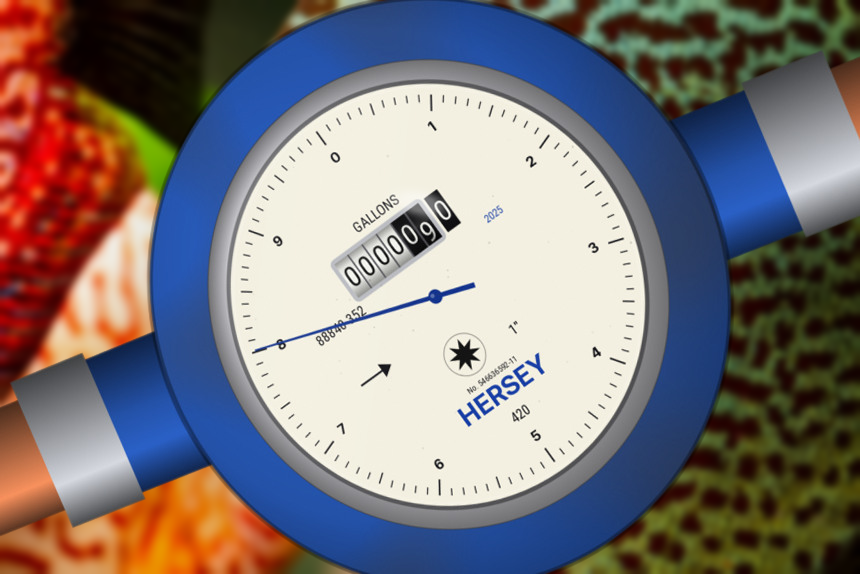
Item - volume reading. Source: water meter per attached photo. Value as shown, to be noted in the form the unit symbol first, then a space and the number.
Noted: gal 88.0
